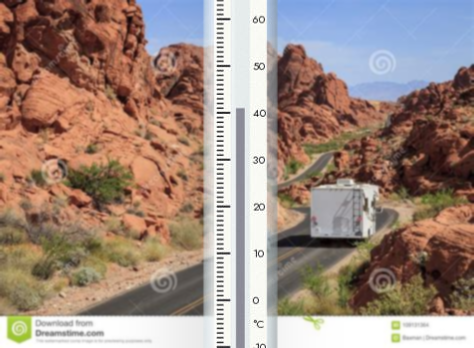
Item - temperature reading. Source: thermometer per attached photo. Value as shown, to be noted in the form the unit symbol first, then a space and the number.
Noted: °C 41
